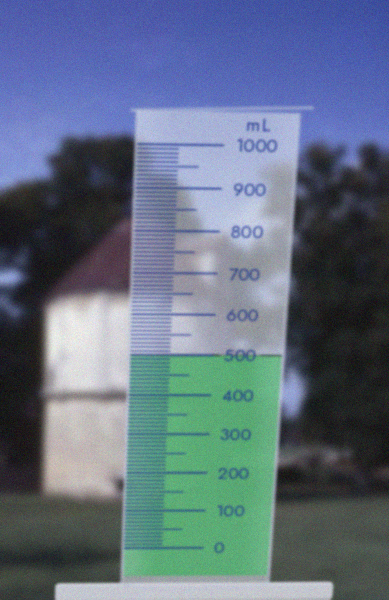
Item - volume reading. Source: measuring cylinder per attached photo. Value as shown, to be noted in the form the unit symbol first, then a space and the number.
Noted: mL 500
